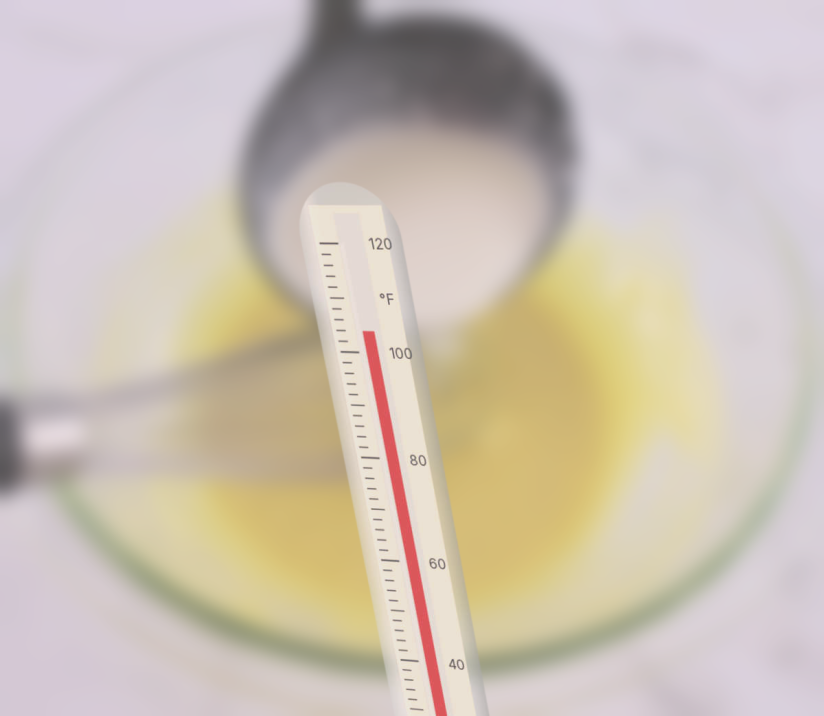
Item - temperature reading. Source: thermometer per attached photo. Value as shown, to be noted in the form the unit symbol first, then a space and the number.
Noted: °F 104
